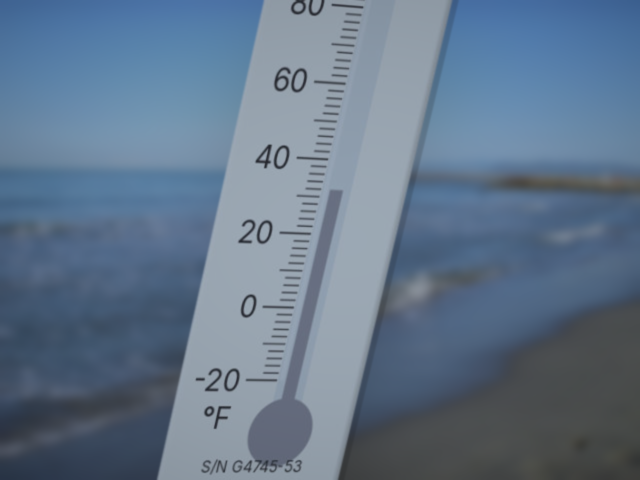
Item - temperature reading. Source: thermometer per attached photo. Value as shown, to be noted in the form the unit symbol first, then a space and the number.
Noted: °F 32
